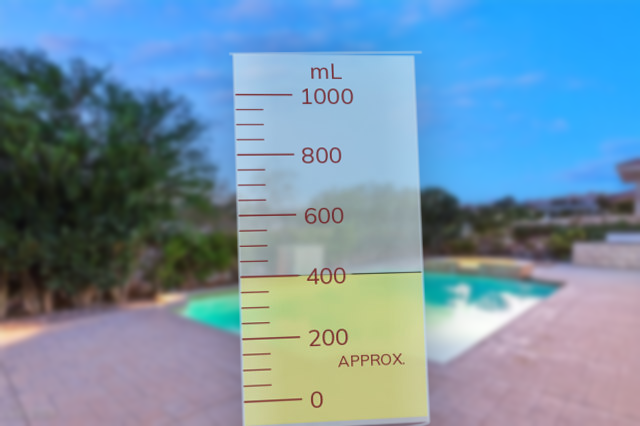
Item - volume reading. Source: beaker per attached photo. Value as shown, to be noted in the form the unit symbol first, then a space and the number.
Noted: mL 400
